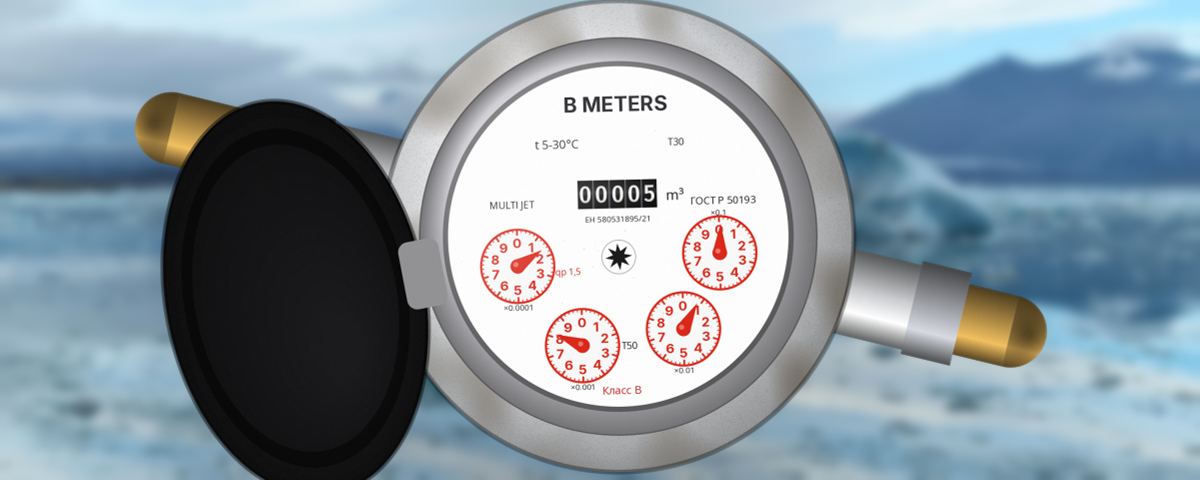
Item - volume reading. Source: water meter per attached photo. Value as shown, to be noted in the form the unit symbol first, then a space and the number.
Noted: m³ 5.0081
